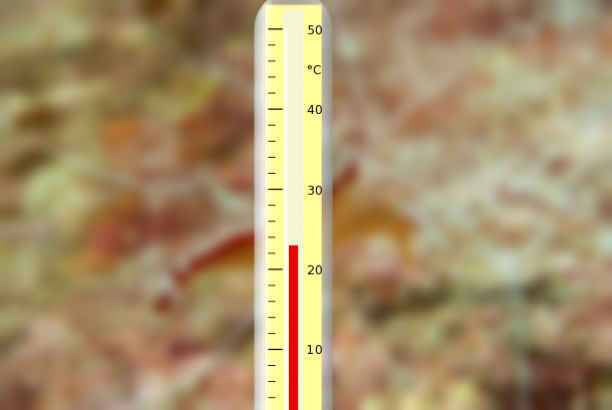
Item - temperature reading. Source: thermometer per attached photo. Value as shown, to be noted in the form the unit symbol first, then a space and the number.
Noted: °C 23
